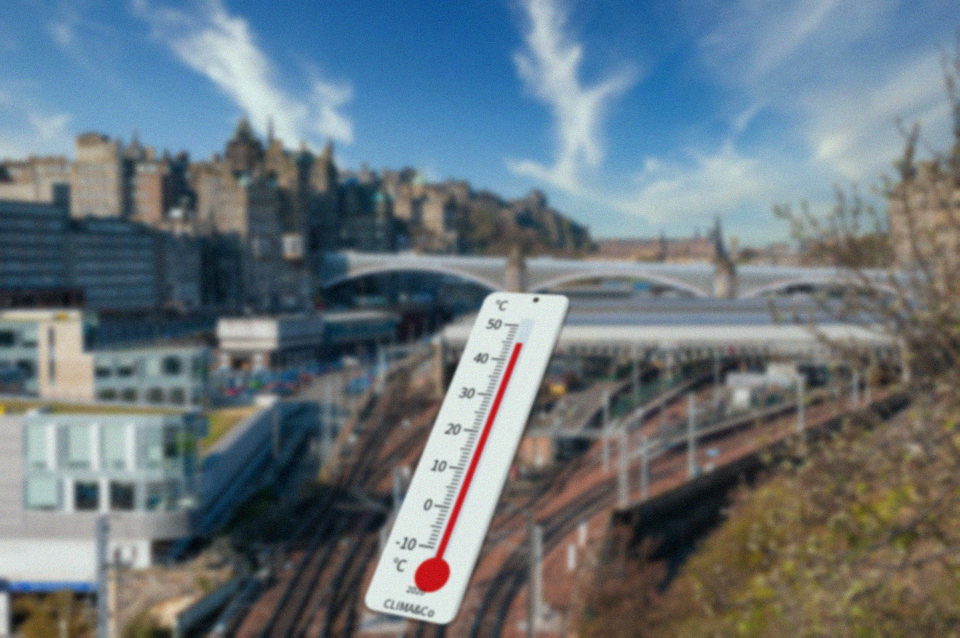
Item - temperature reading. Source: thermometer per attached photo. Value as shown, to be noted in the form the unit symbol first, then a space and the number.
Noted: °C 45
